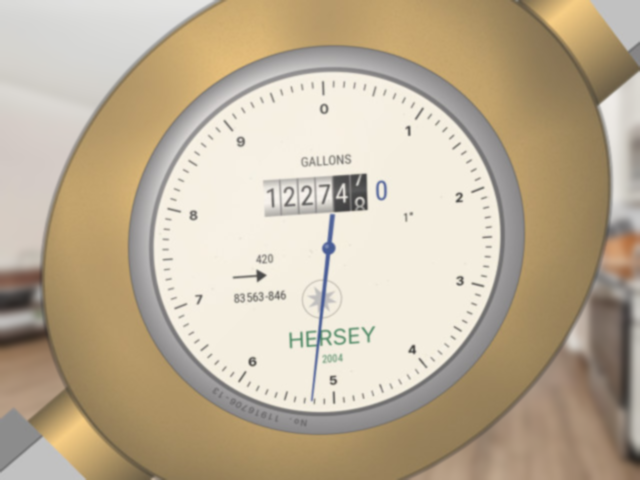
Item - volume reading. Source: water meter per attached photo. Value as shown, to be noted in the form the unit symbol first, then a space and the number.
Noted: gal 1227475.2
